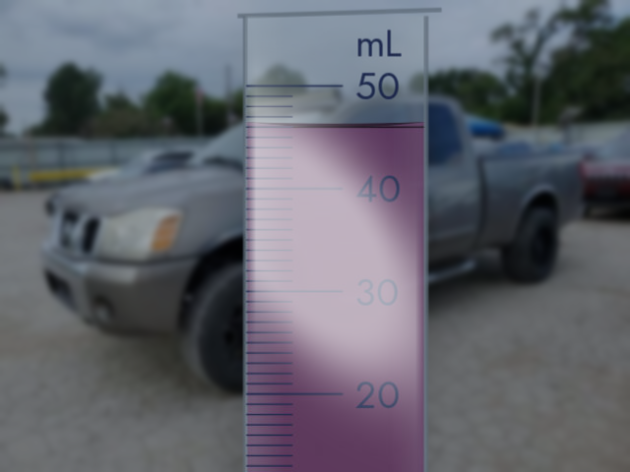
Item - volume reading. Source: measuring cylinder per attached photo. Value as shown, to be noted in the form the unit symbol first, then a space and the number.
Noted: mL 46
